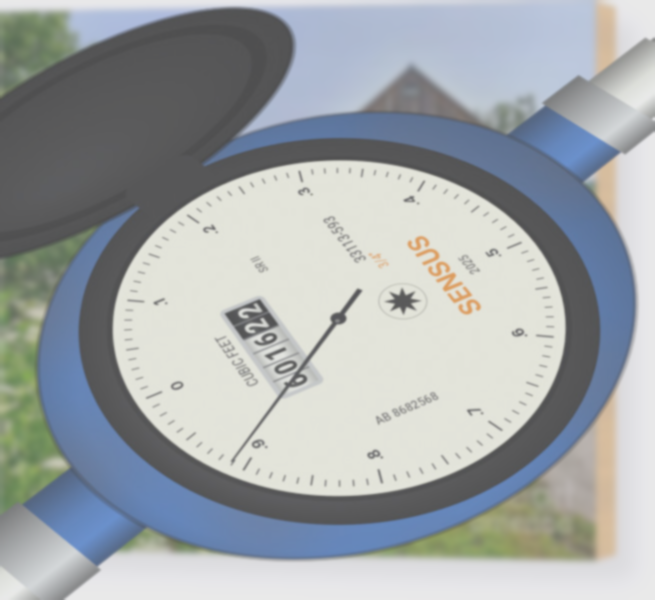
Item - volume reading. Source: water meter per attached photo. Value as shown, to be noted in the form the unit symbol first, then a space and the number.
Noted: ft³ 601621.91
